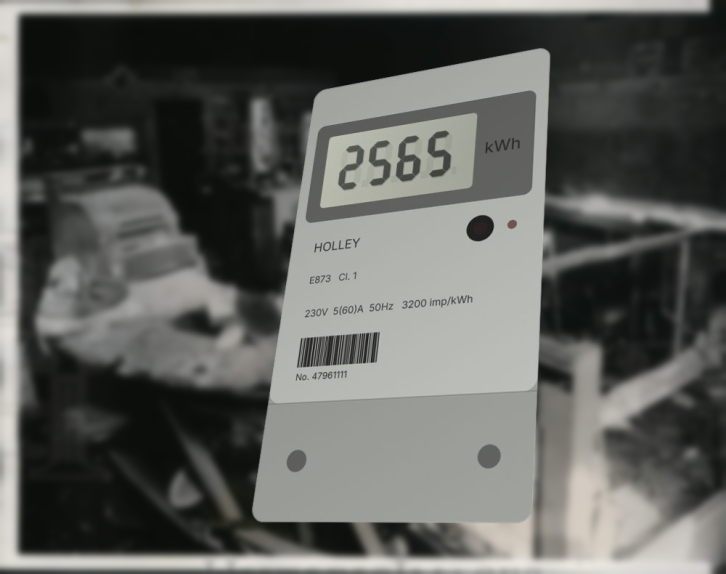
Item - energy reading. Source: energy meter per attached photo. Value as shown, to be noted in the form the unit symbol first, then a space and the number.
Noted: kWh 2565
